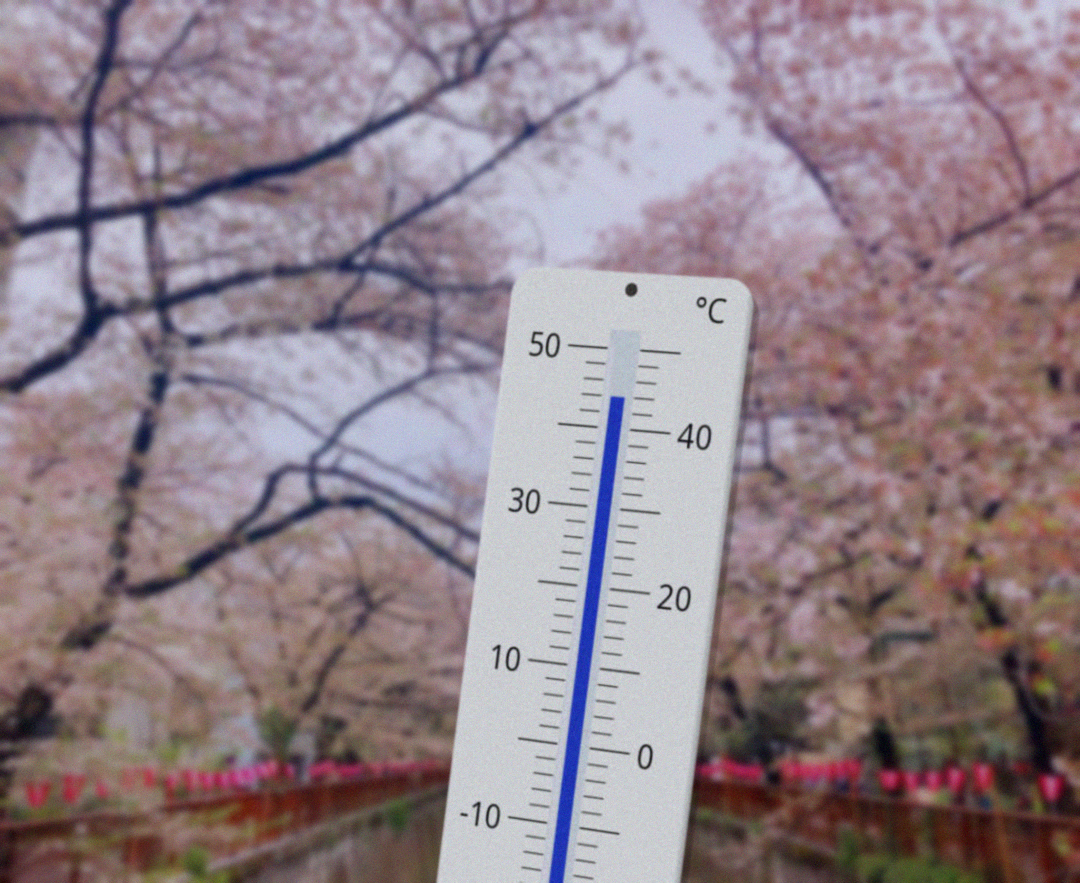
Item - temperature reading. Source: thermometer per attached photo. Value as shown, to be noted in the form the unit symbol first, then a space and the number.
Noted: °C 44
